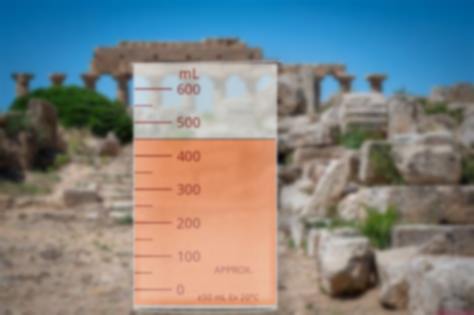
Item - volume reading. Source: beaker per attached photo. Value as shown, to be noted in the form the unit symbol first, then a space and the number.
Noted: mL 450
